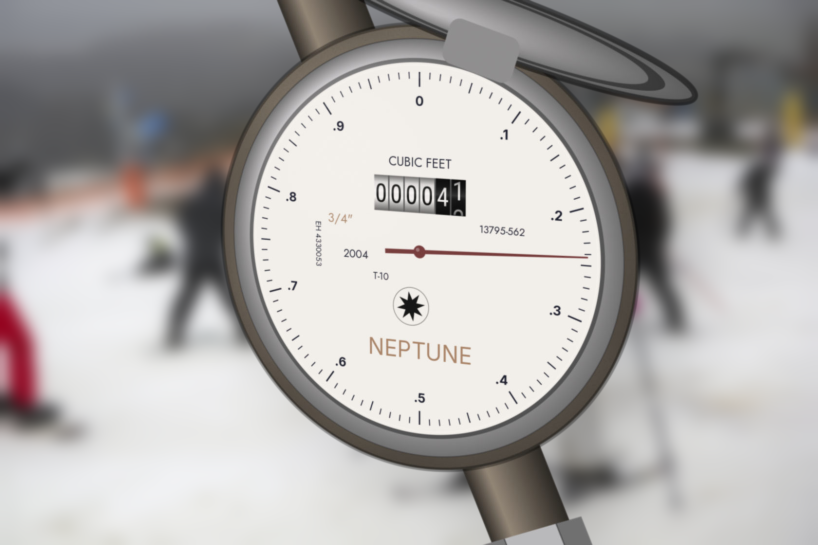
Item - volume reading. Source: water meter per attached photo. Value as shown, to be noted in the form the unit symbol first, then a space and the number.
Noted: ft³ 41.24
